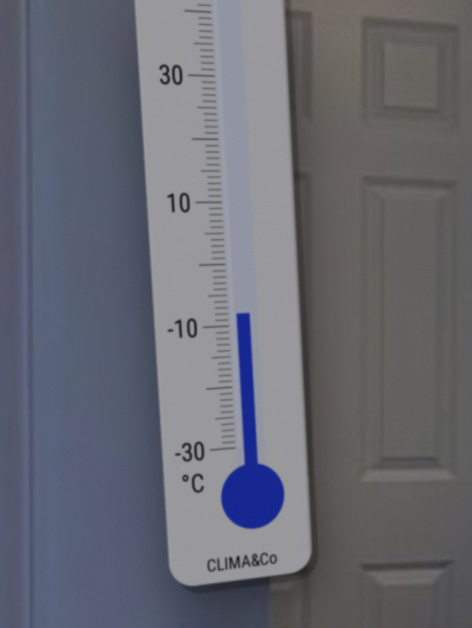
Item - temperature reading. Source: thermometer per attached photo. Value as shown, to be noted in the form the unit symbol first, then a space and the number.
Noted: °C -8
